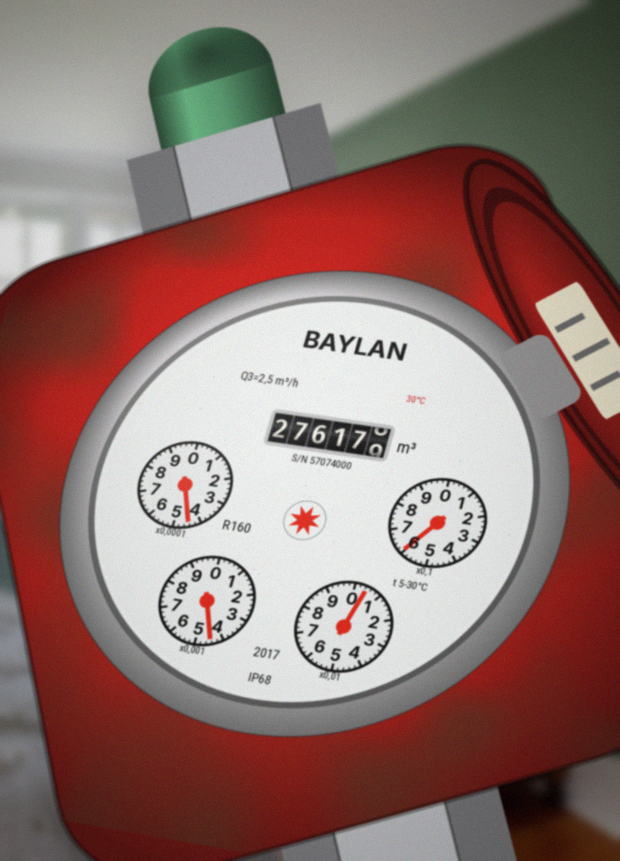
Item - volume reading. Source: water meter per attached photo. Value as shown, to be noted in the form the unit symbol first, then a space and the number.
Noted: m³ 276178.6044
